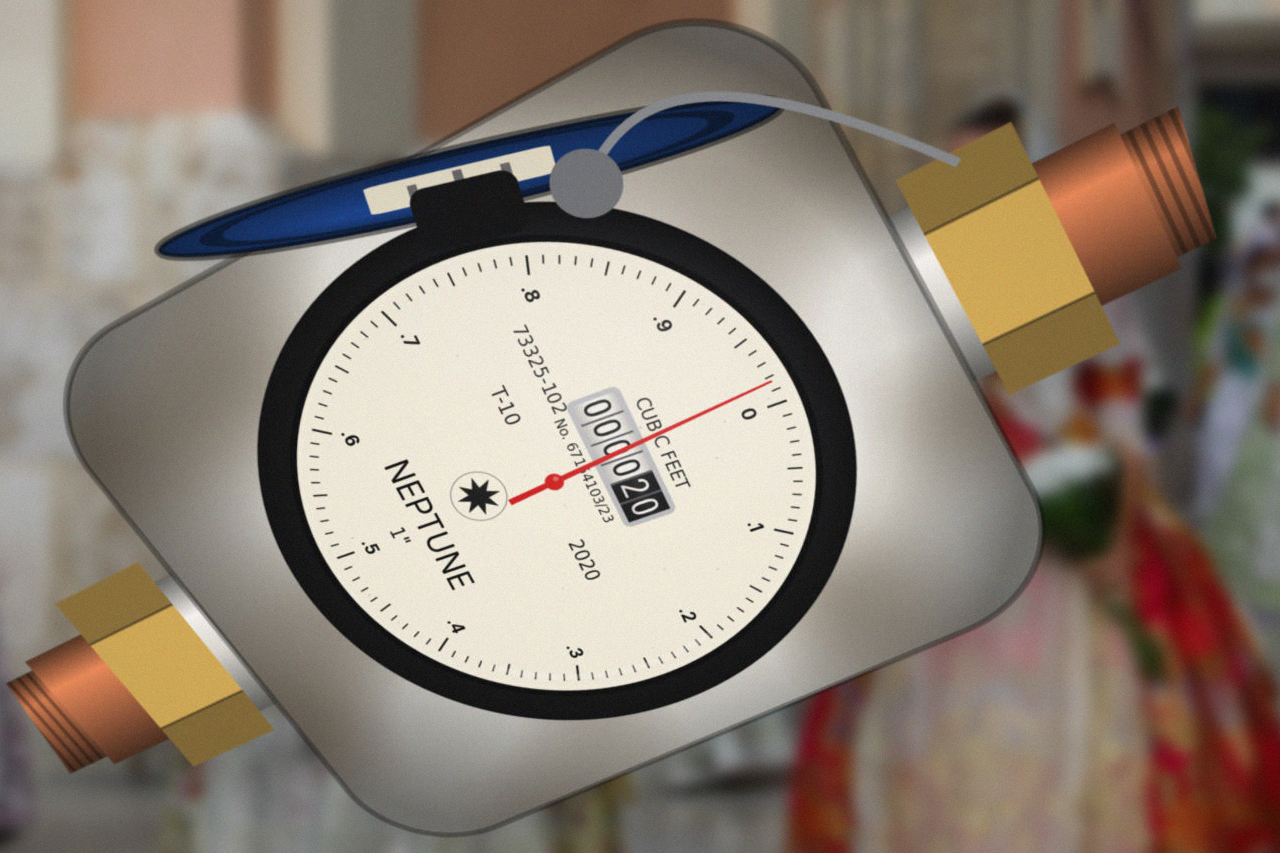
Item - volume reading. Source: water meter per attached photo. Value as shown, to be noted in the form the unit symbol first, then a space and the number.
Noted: ft³ 19.98
